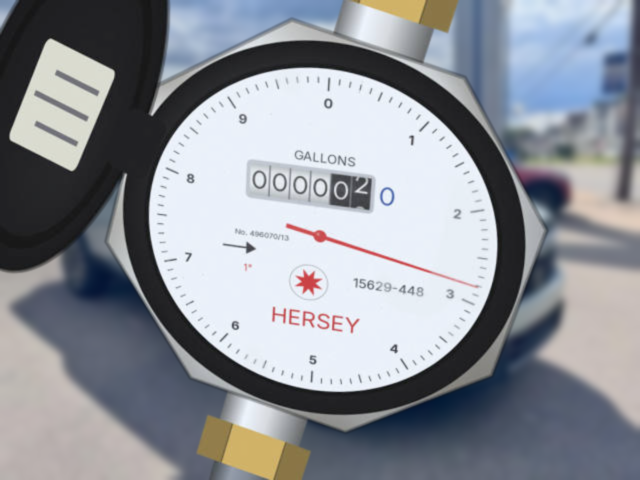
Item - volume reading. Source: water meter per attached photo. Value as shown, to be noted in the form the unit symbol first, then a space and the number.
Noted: gal 22.8
